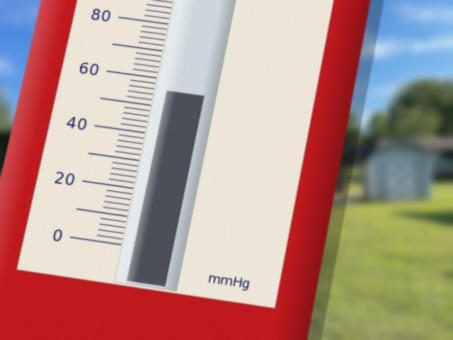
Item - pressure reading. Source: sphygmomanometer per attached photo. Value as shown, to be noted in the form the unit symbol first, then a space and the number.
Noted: mmHg 56
